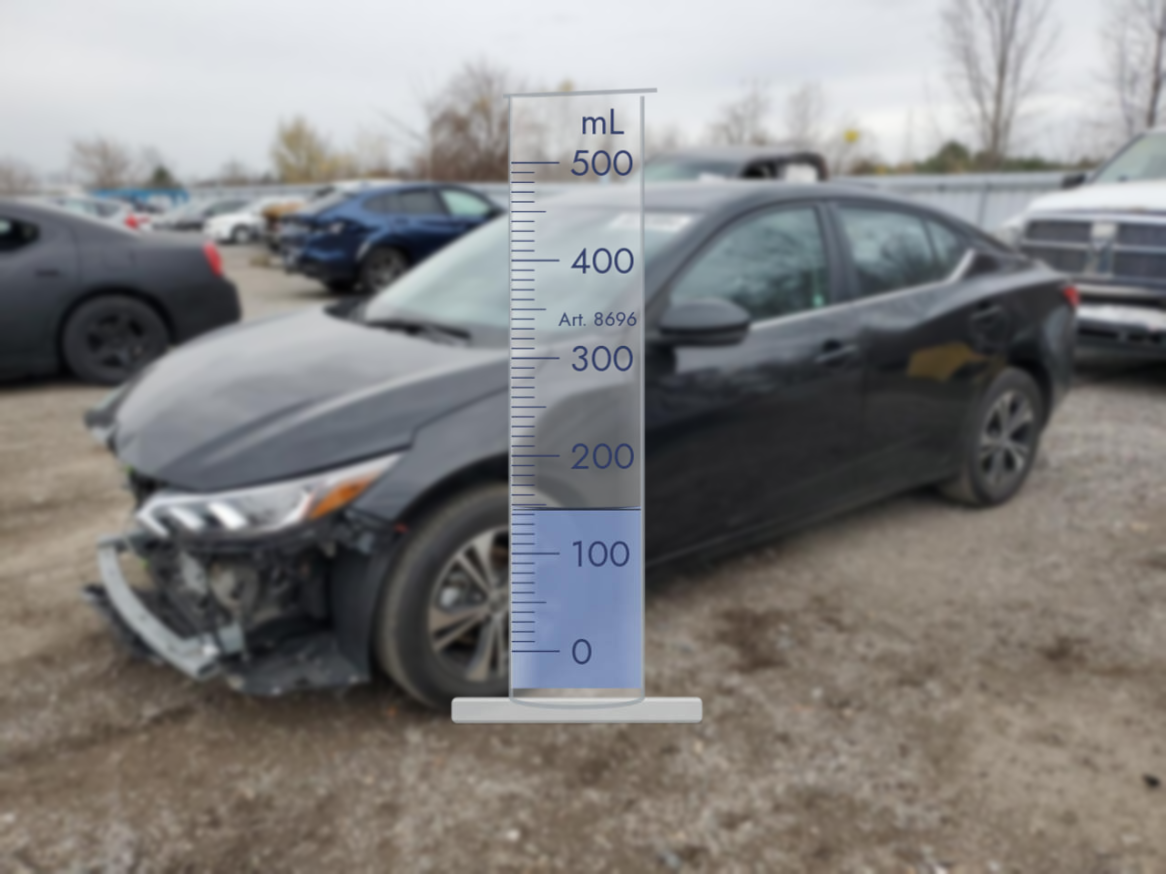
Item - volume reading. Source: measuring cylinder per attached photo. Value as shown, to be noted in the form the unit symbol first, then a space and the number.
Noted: mL 145
